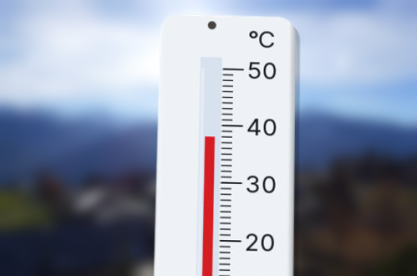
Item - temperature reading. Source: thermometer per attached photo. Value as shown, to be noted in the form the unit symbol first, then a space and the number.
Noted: °C 38
